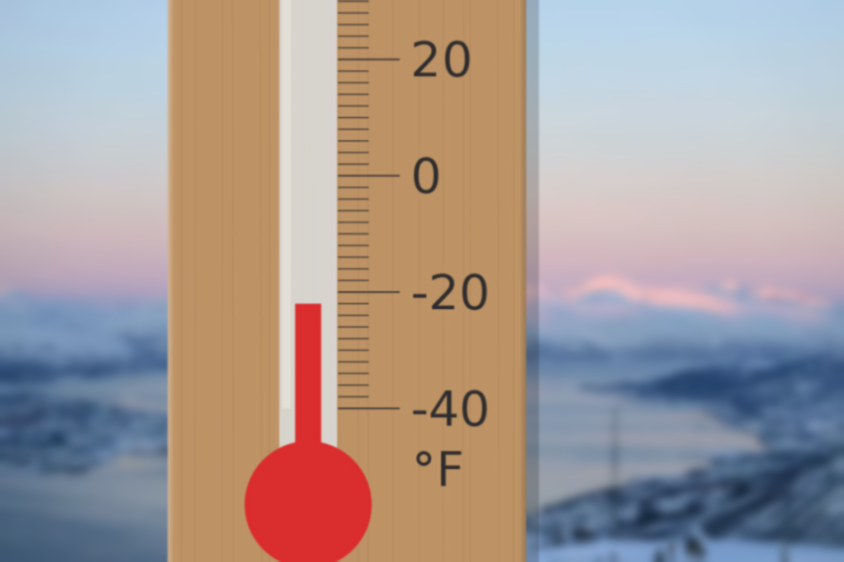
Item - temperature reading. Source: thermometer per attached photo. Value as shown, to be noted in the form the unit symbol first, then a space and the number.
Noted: °F -22
